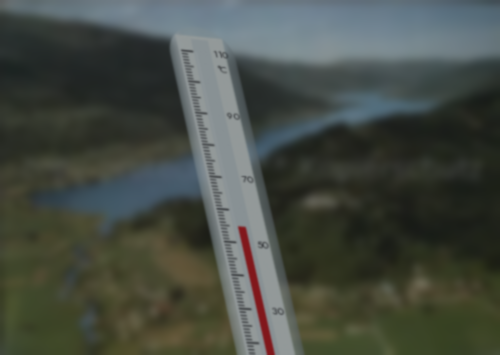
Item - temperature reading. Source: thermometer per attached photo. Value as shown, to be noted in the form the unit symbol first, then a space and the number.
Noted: °C 55
